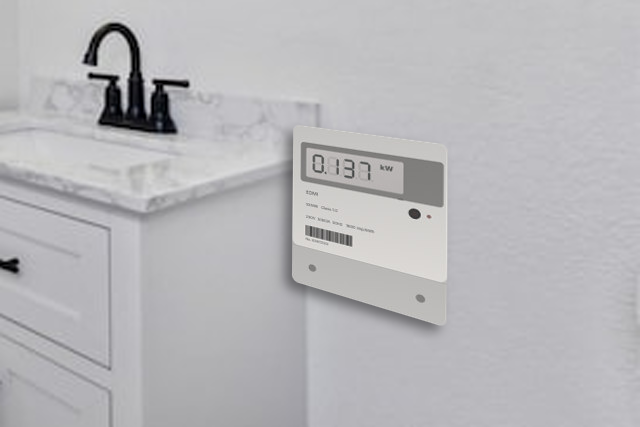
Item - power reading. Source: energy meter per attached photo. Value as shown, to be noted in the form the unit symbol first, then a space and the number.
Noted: kW 0.137
